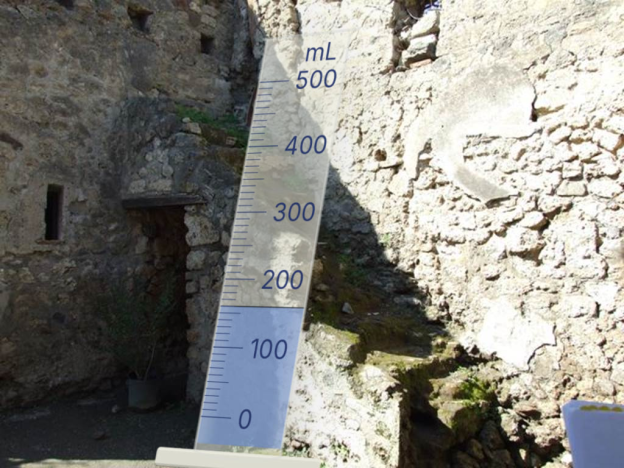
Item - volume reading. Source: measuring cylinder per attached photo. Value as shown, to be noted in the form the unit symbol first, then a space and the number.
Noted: mL 160
